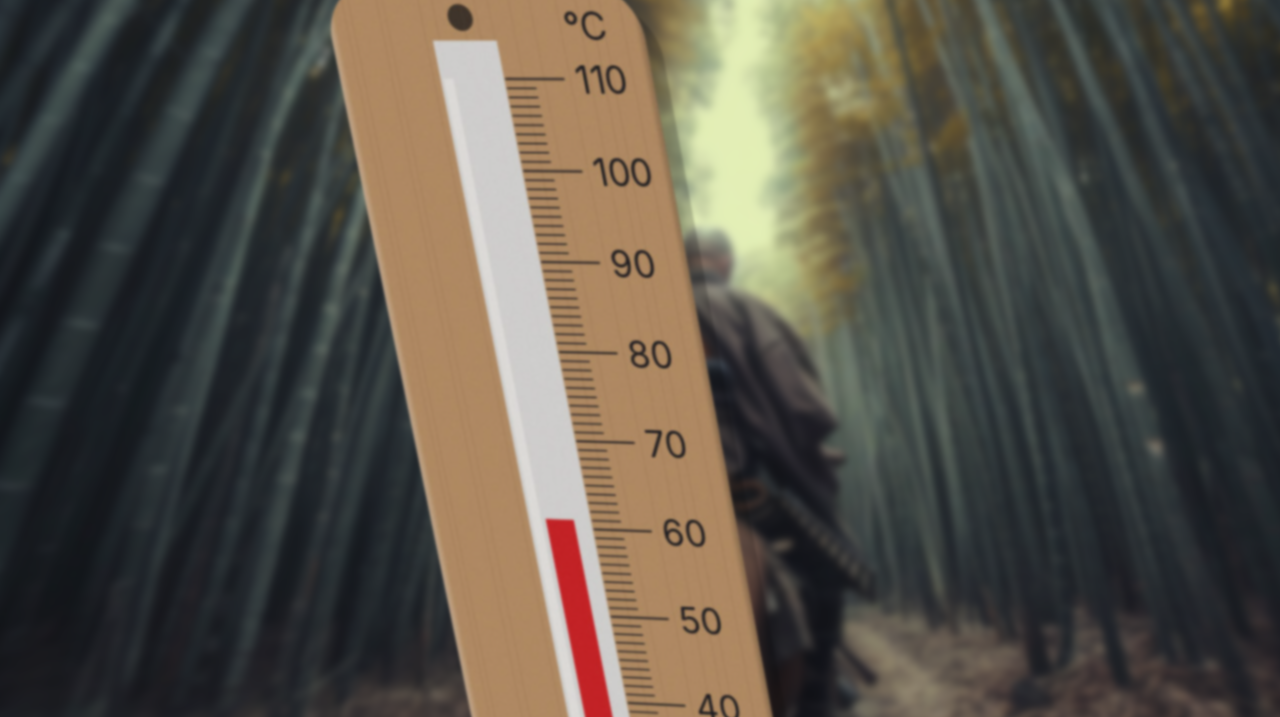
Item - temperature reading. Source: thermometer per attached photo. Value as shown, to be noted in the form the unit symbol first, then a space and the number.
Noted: °C 61
